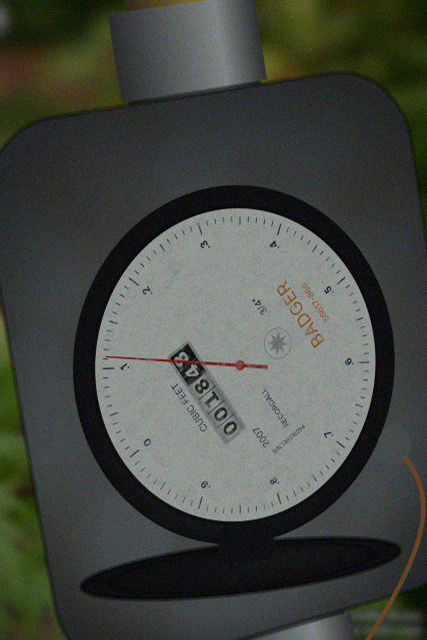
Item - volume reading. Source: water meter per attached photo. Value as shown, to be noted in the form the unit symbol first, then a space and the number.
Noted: ft³ 1848.11
